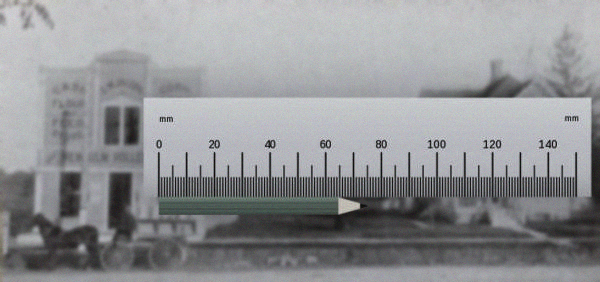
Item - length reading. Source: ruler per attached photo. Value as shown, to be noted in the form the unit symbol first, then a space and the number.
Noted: mm 75
